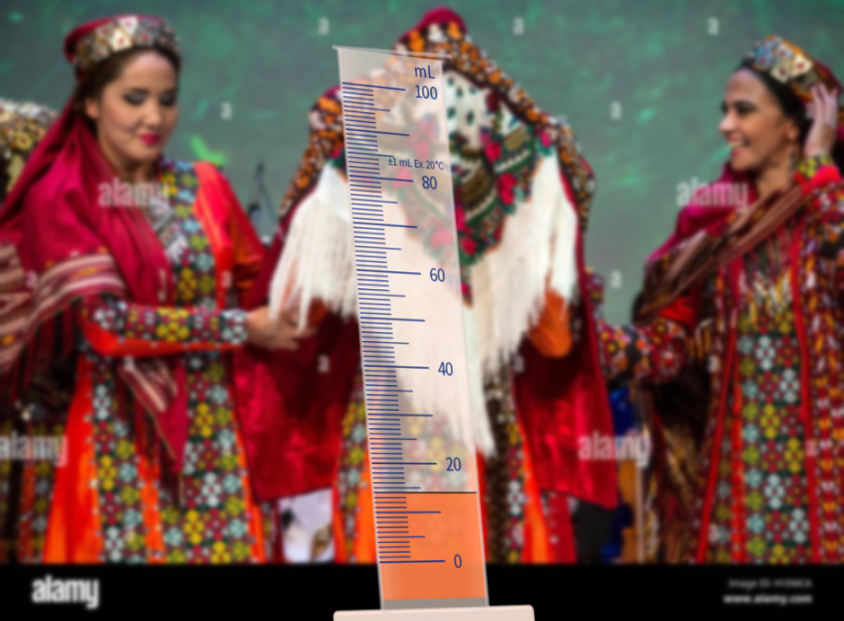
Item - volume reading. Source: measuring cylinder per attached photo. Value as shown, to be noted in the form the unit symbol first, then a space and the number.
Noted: mL 14
